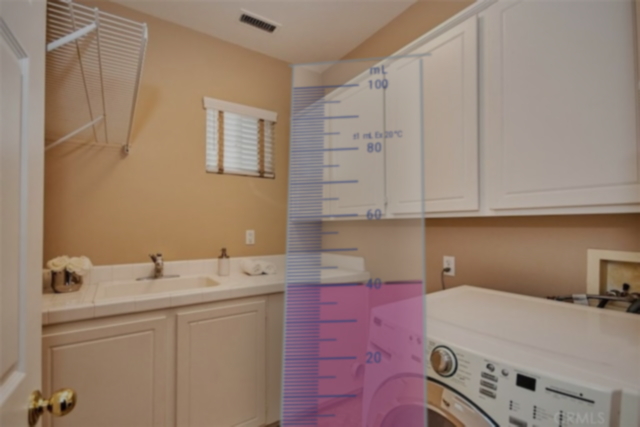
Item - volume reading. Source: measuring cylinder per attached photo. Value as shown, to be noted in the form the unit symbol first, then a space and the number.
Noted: mL 40
